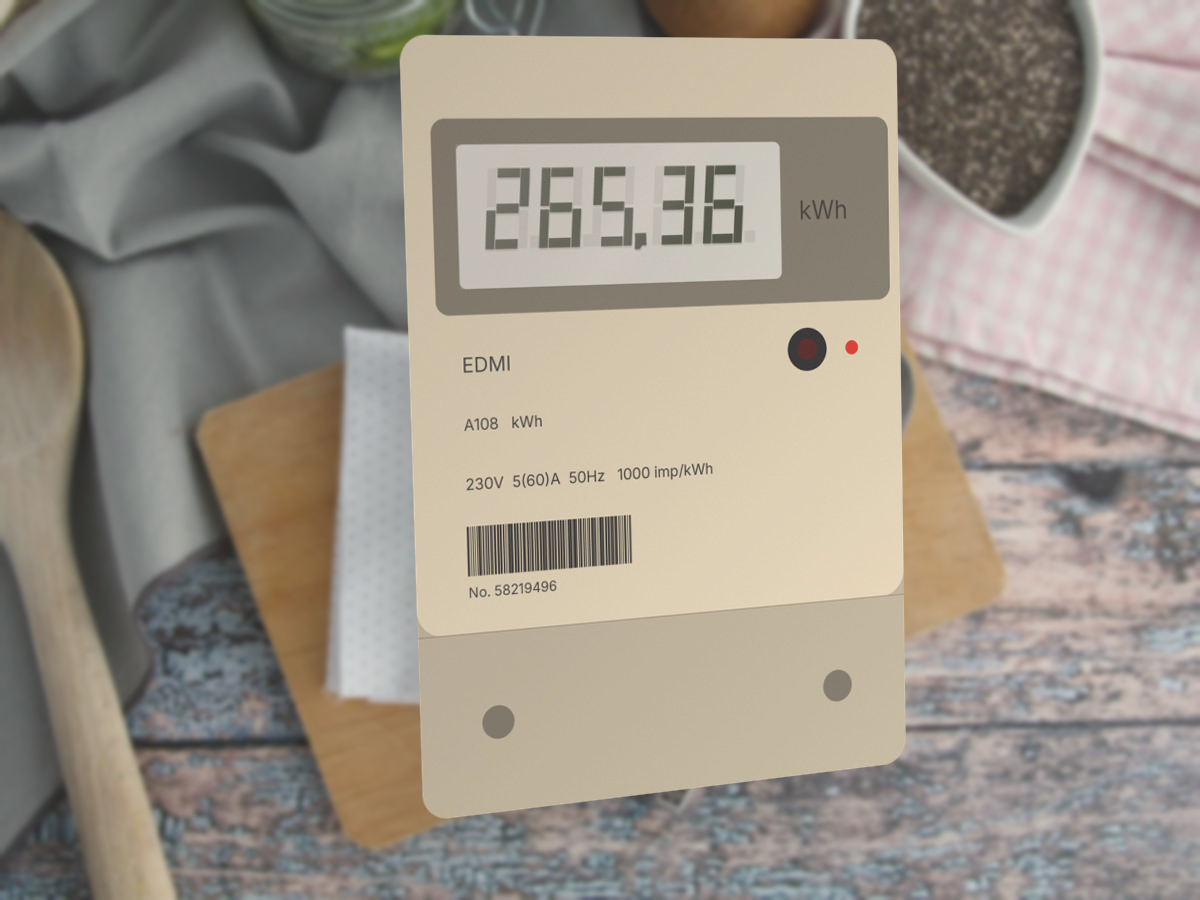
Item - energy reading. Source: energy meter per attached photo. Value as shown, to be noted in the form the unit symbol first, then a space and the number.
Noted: kWh 265.36
